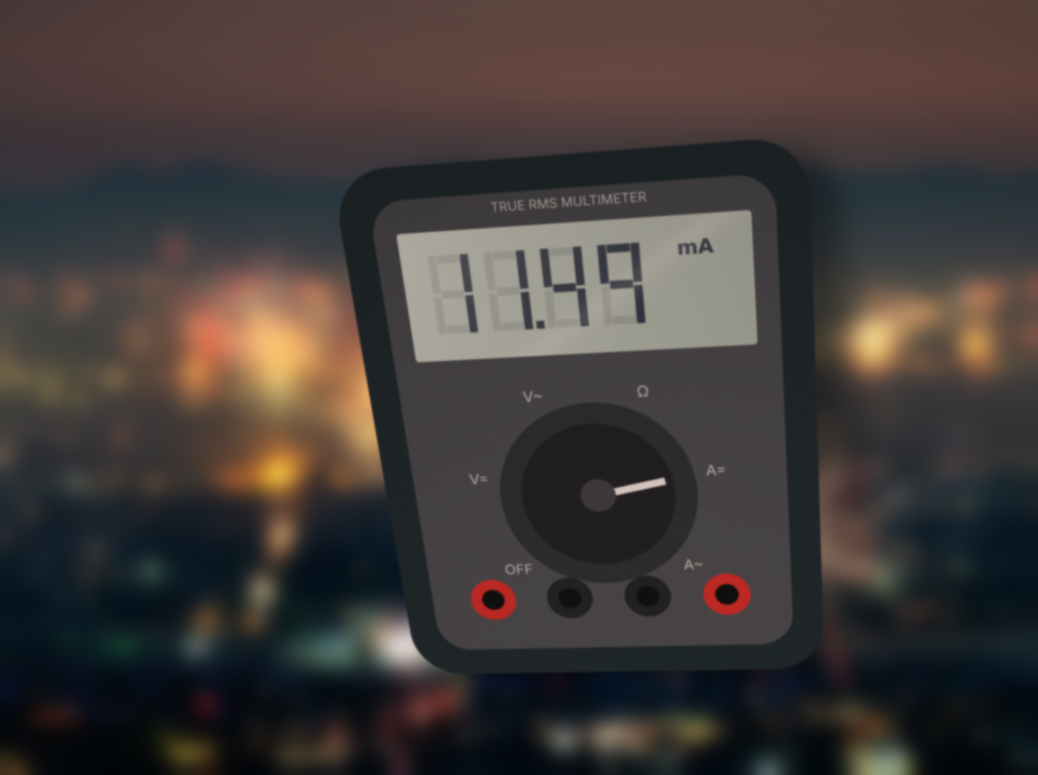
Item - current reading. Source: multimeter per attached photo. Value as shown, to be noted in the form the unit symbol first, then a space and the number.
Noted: mA 11.49
